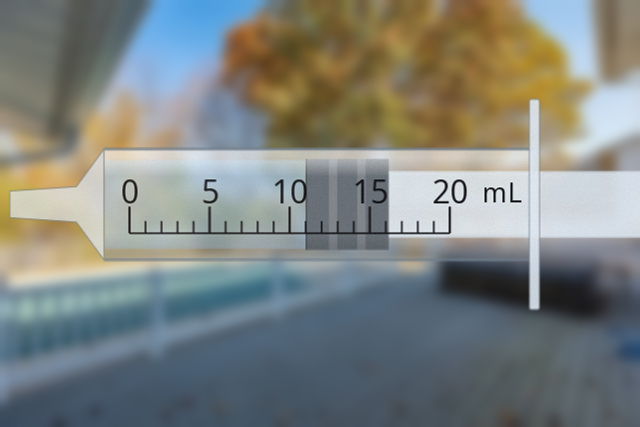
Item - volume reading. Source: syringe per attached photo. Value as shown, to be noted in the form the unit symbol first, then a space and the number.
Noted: mL 11
